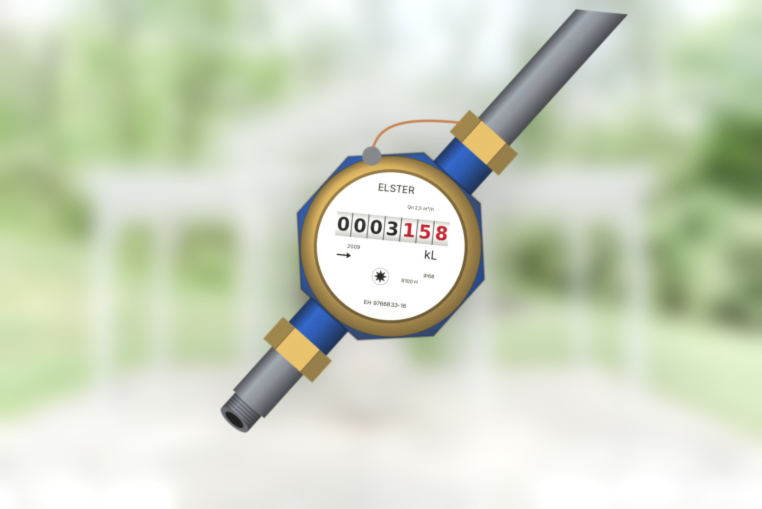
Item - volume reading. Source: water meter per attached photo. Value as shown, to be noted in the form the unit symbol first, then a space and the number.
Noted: kL 3.158
